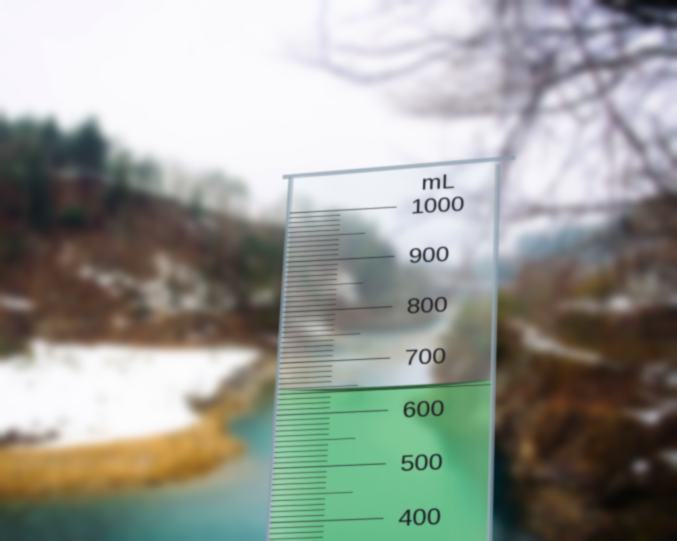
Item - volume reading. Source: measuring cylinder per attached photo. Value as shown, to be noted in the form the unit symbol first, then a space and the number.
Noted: mL 640
